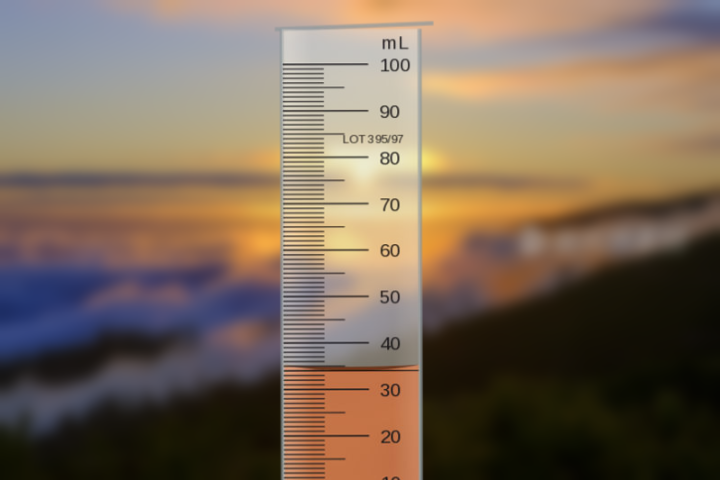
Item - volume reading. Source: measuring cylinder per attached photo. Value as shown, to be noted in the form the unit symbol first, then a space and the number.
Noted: mL 34
